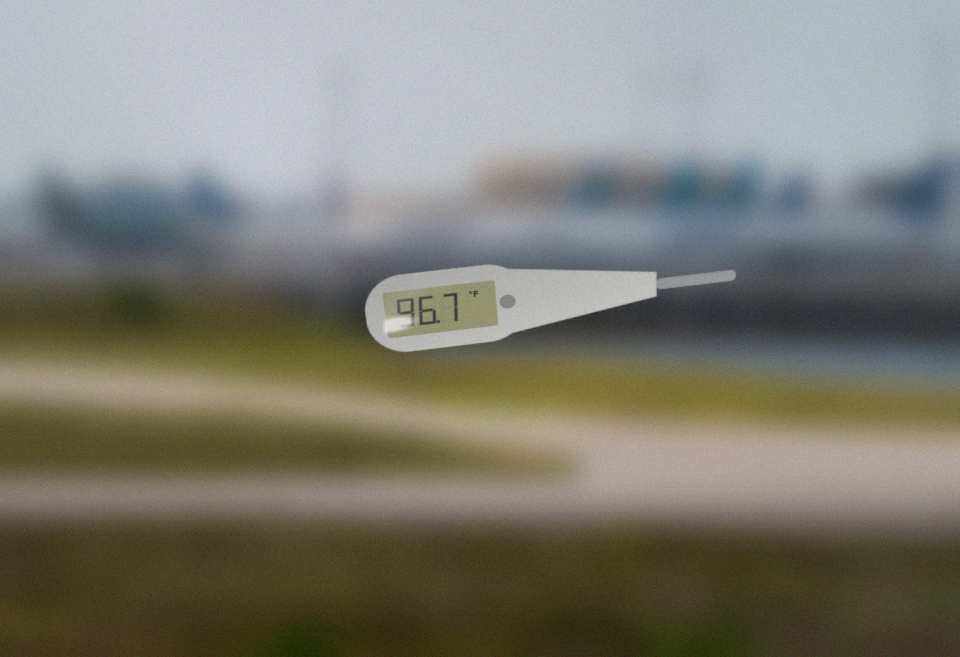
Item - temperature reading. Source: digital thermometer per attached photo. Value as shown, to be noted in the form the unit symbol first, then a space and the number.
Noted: °F 96.7
